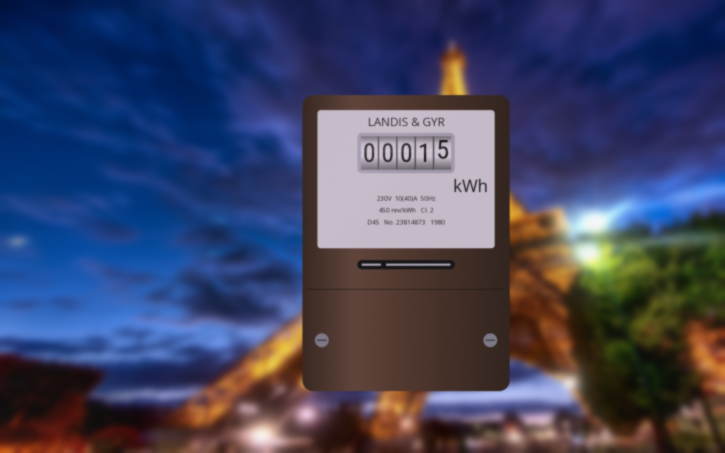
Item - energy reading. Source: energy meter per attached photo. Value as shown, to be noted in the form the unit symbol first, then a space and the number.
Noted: kWh 15
